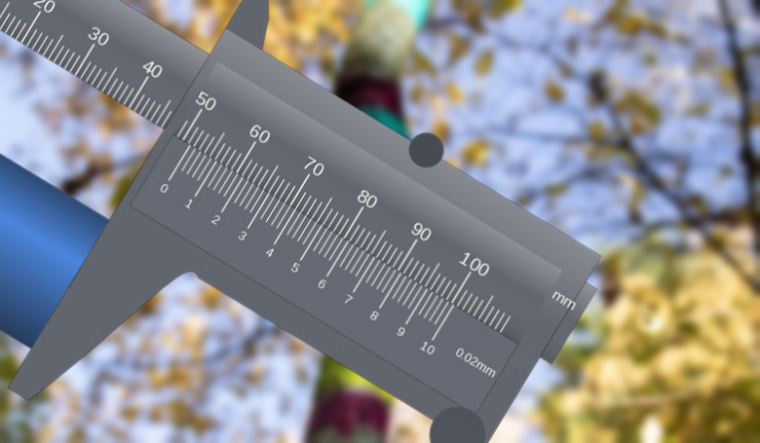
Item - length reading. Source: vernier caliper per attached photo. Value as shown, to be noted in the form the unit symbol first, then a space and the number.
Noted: mm 51.4
